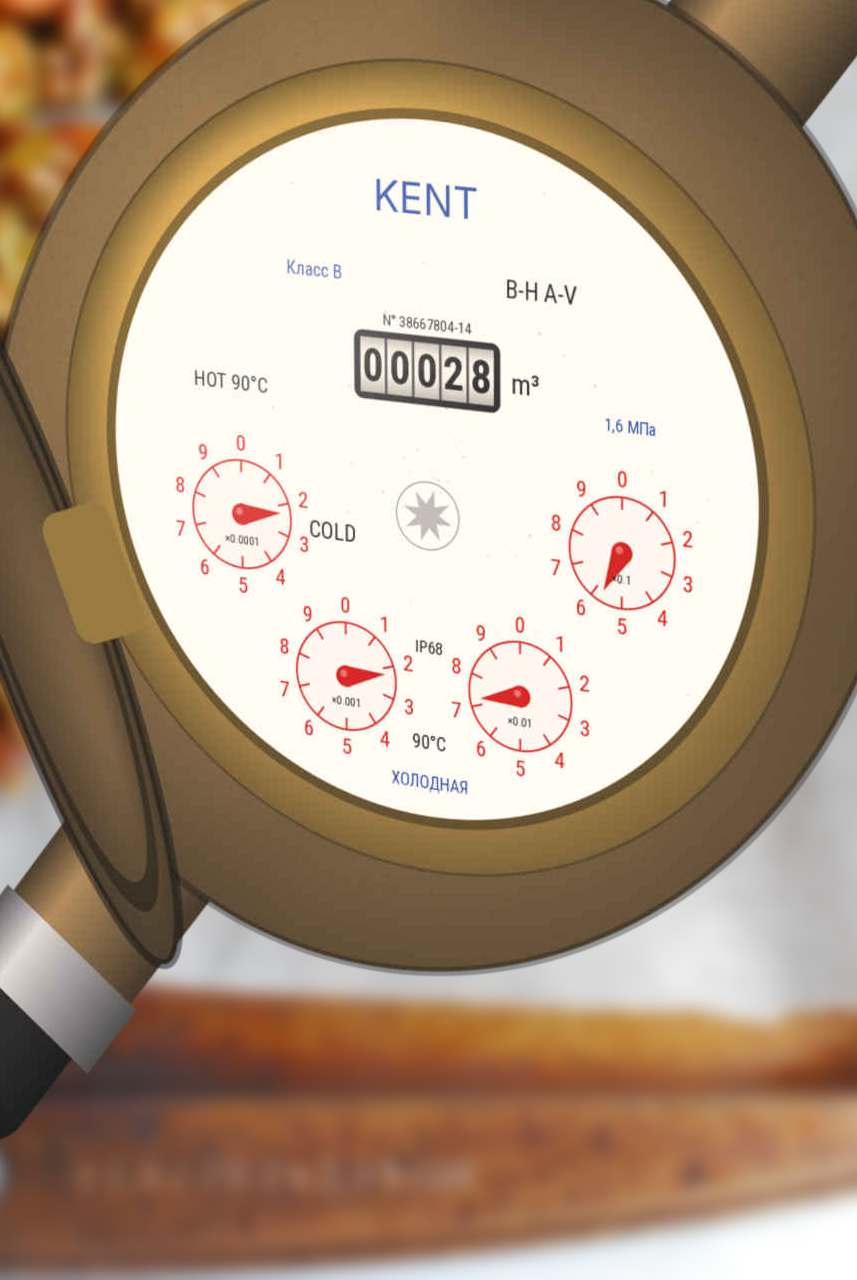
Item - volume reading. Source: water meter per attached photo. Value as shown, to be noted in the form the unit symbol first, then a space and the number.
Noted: m³ 28.5722
